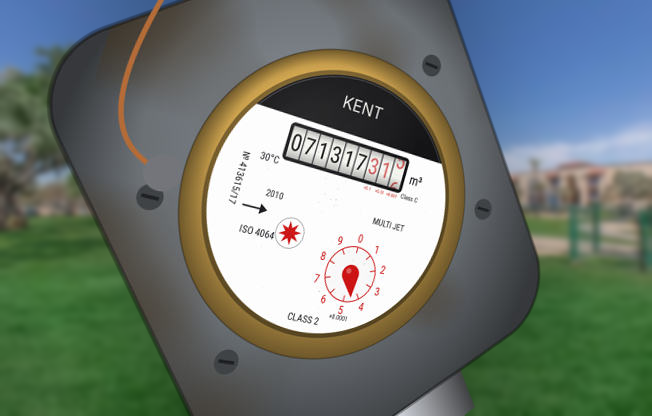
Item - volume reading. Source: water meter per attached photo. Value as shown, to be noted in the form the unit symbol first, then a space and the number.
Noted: m³ 71317.3154
